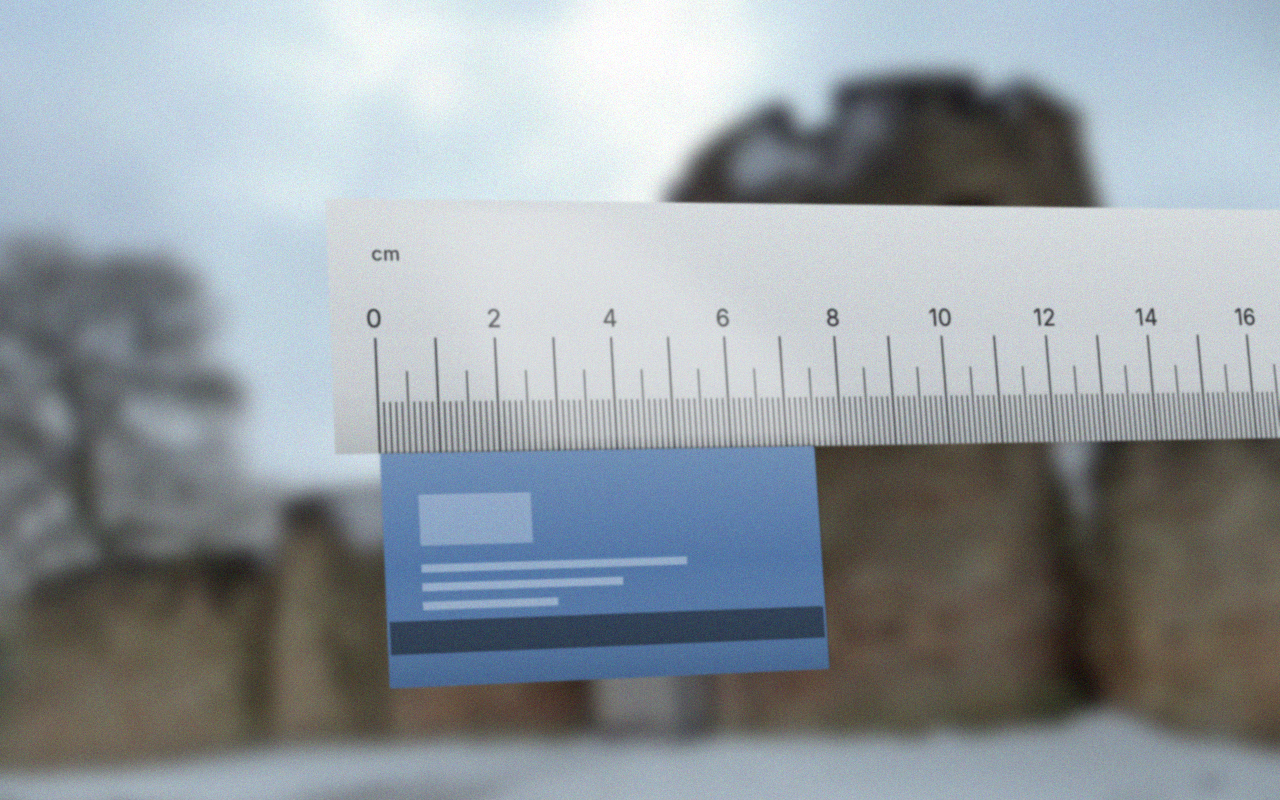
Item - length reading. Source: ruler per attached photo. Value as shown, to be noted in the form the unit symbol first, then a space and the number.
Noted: cm 7.5
